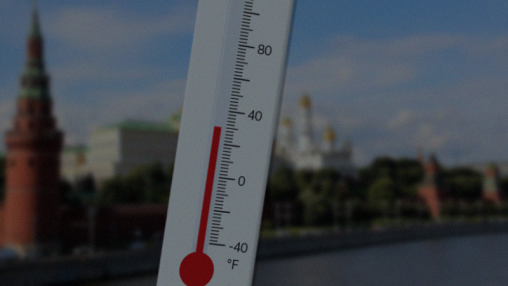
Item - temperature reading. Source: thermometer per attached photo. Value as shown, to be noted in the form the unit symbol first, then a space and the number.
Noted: °F 30
